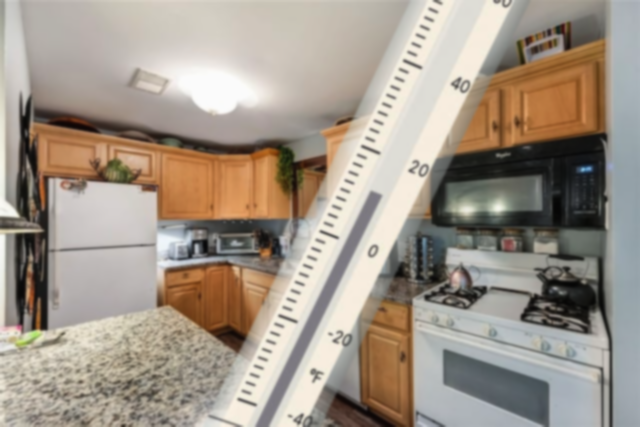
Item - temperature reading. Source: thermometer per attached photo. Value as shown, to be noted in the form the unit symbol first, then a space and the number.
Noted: °F 12
